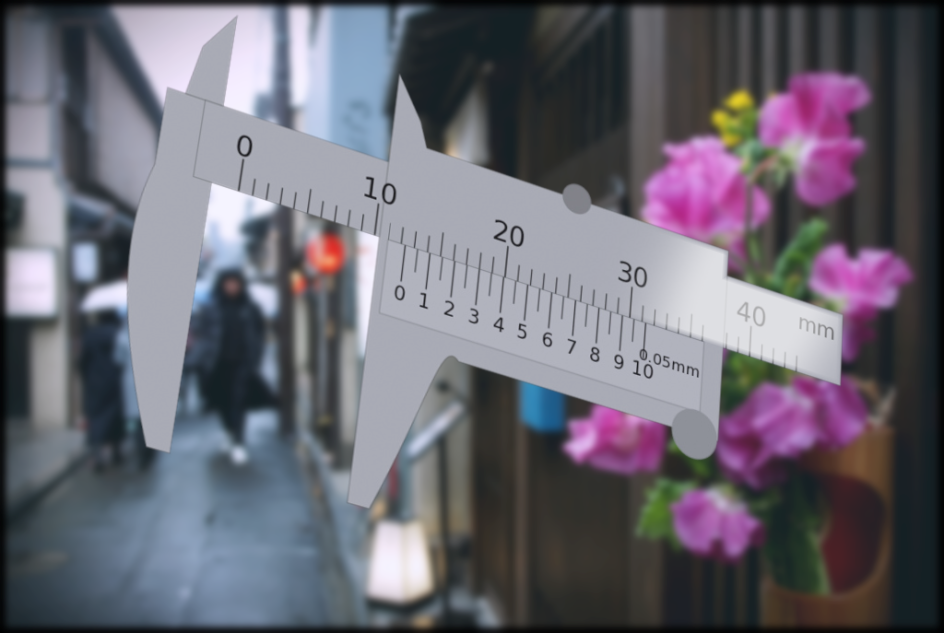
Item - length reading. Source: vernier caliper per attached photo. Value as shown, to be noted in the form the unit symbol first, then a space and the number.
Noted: mm 12.3
